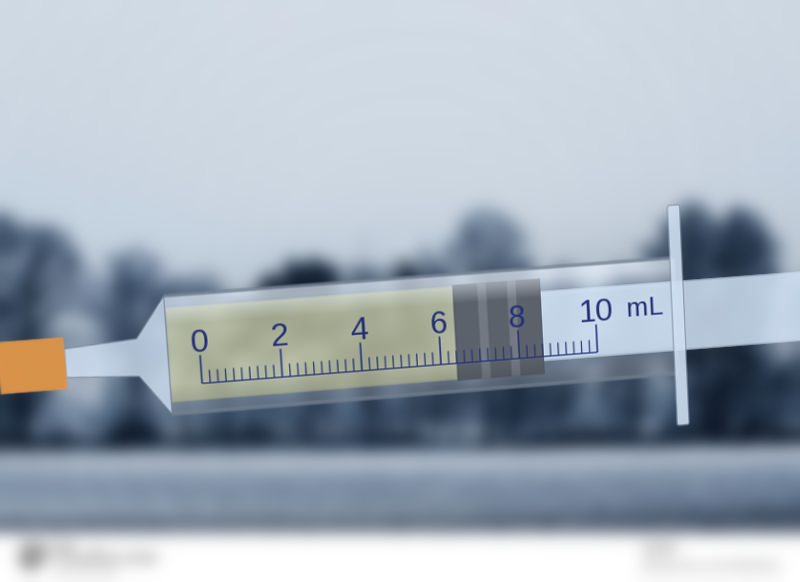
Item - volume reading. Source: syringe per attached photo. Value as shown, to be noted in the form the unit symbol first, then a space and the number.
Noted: mL 6.4
